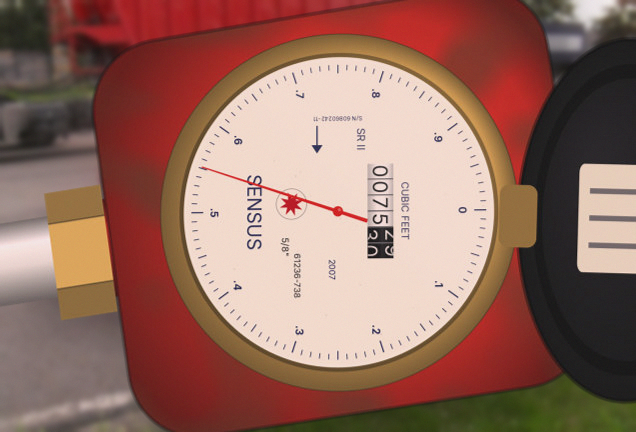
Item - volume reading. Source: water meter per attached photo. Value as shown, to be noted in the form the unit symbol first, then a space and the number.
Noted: ft³ 7529.55
